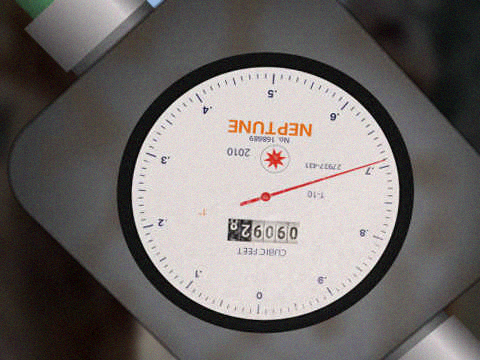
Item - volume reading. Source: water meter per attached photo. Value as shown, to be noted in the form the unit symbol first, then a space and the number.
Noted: ft³ 90927.69
